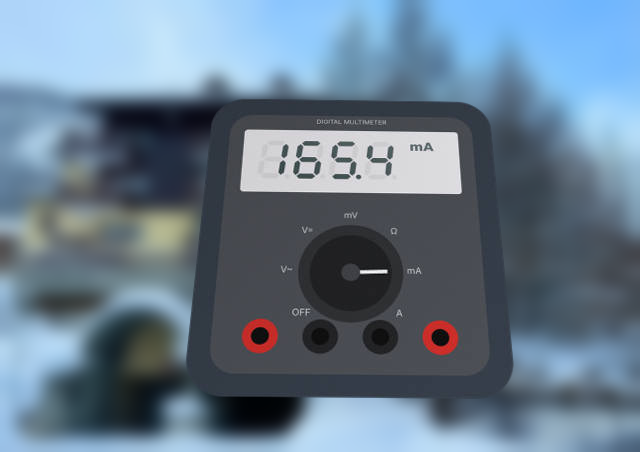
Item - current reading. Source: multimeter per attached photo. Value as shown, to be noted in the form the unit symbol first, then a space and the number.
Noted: mA 165.4
